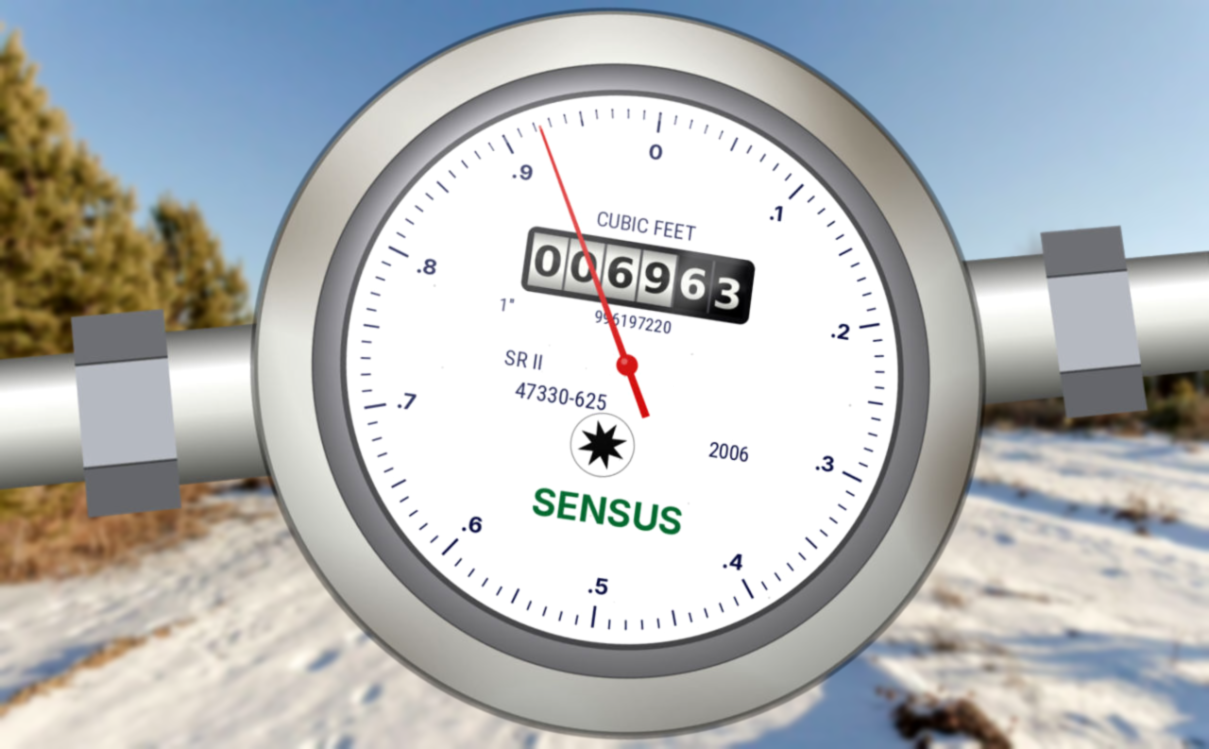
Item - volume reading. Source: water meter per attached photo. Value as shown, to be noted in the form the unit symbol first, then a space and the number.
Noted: ft³ 6962.92
